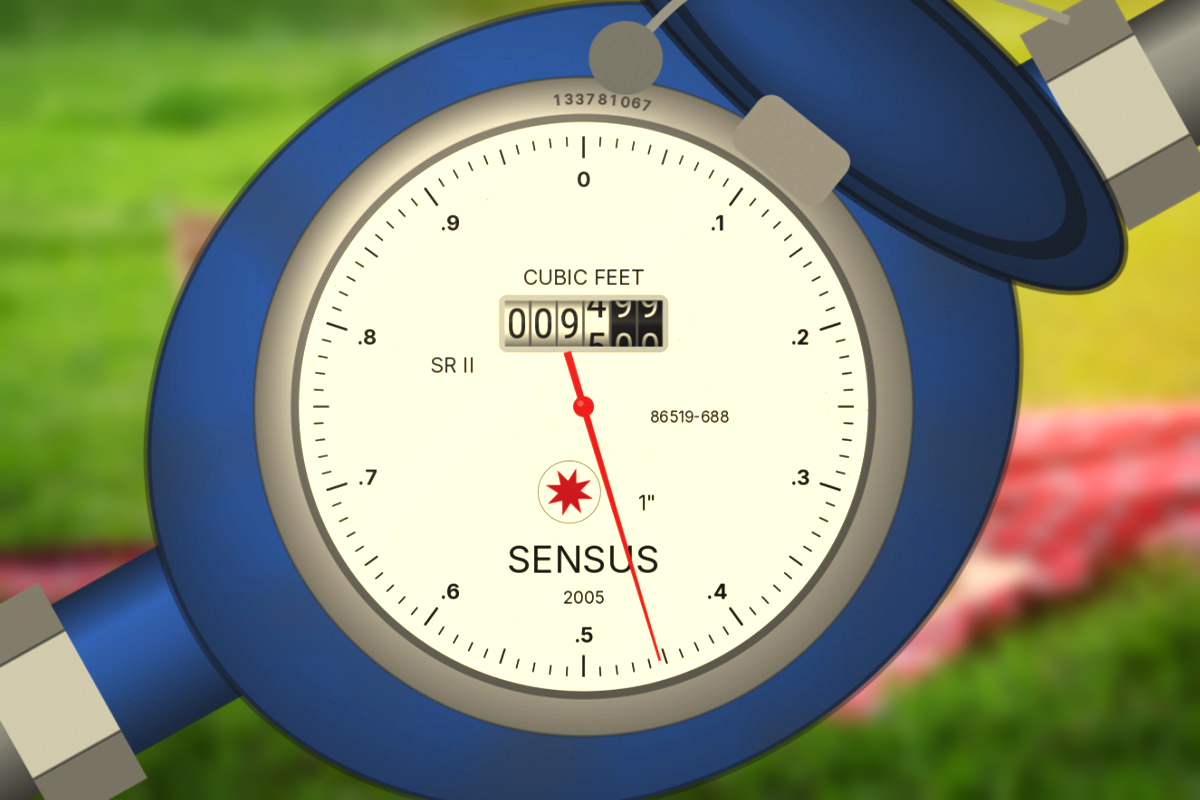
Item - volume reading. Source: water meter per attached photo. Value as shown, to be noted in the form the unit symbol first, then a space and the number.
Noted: ft³ 9499.45
